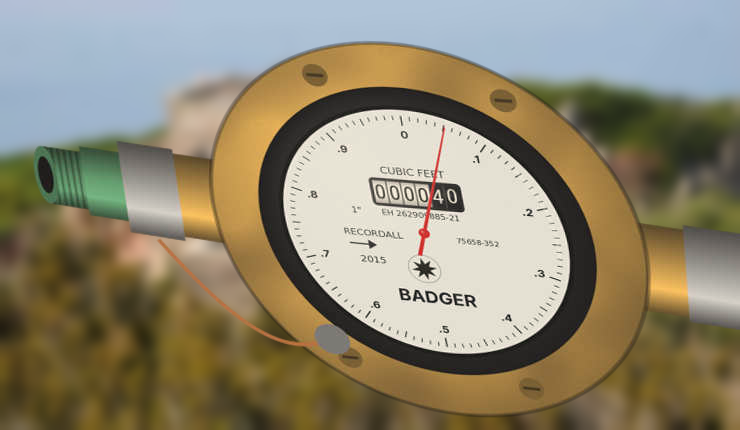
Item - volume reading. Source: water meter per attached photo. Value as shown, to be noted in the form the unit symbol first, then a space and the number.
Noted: ft³ 40.05
